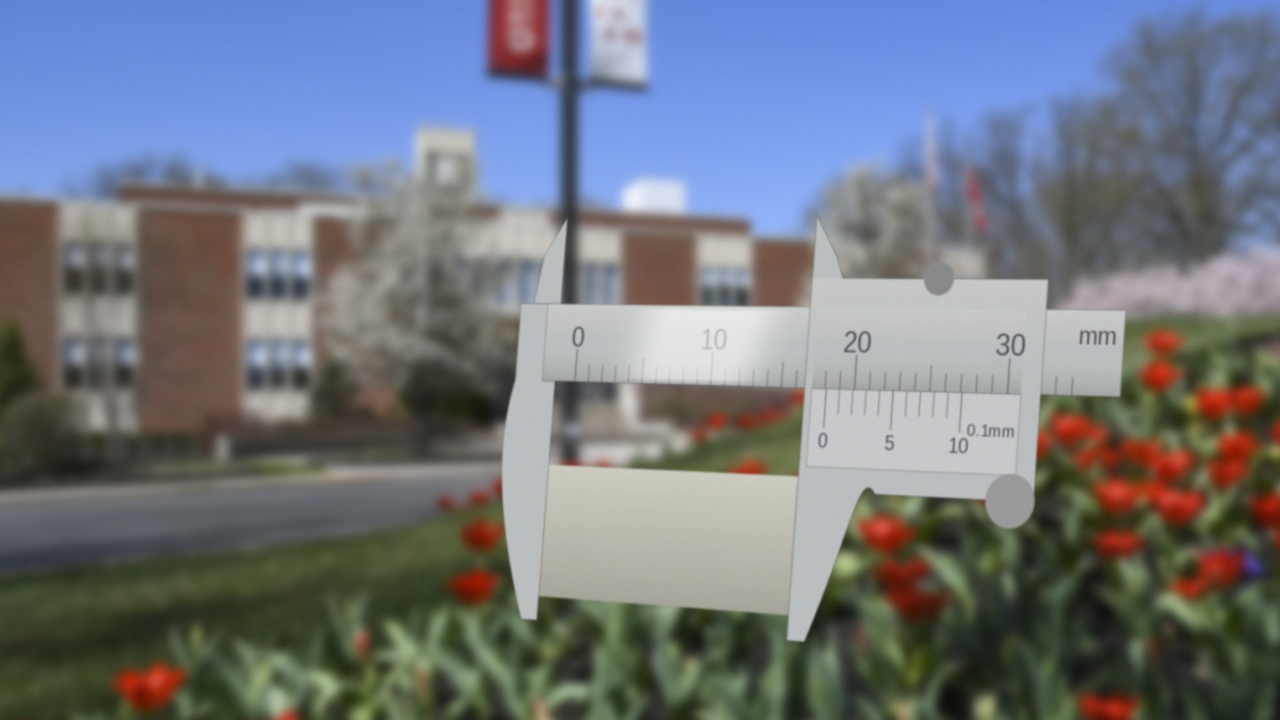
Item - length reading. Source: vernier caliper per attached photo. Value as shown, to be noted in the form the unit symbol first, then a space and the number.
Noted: mm 18.1
